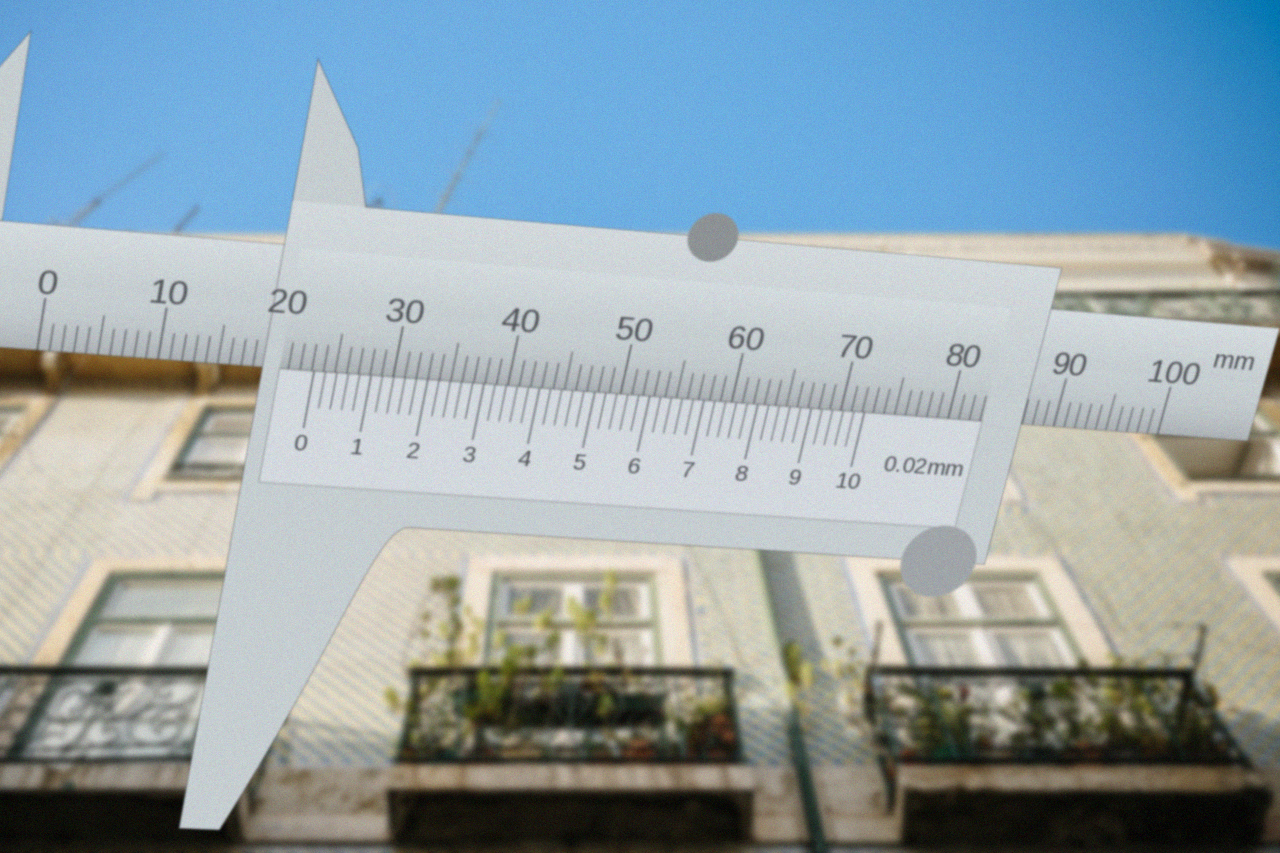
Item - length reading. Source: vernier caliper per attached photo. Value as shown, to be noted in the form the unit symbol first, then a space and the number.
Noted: mm 23.2
